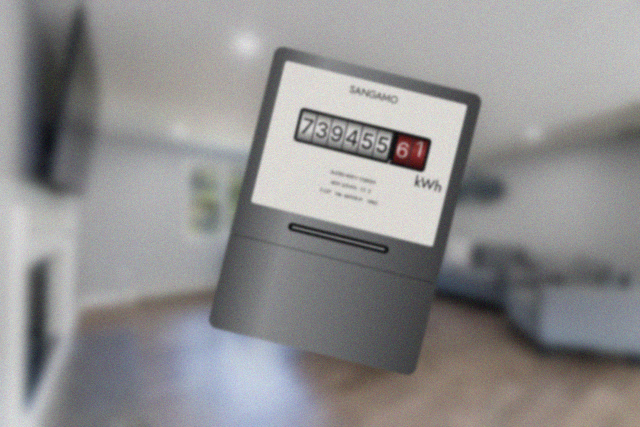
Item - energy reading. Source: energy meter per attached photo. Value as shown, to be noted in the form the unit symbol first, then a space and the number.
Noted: kWh 739455.61
